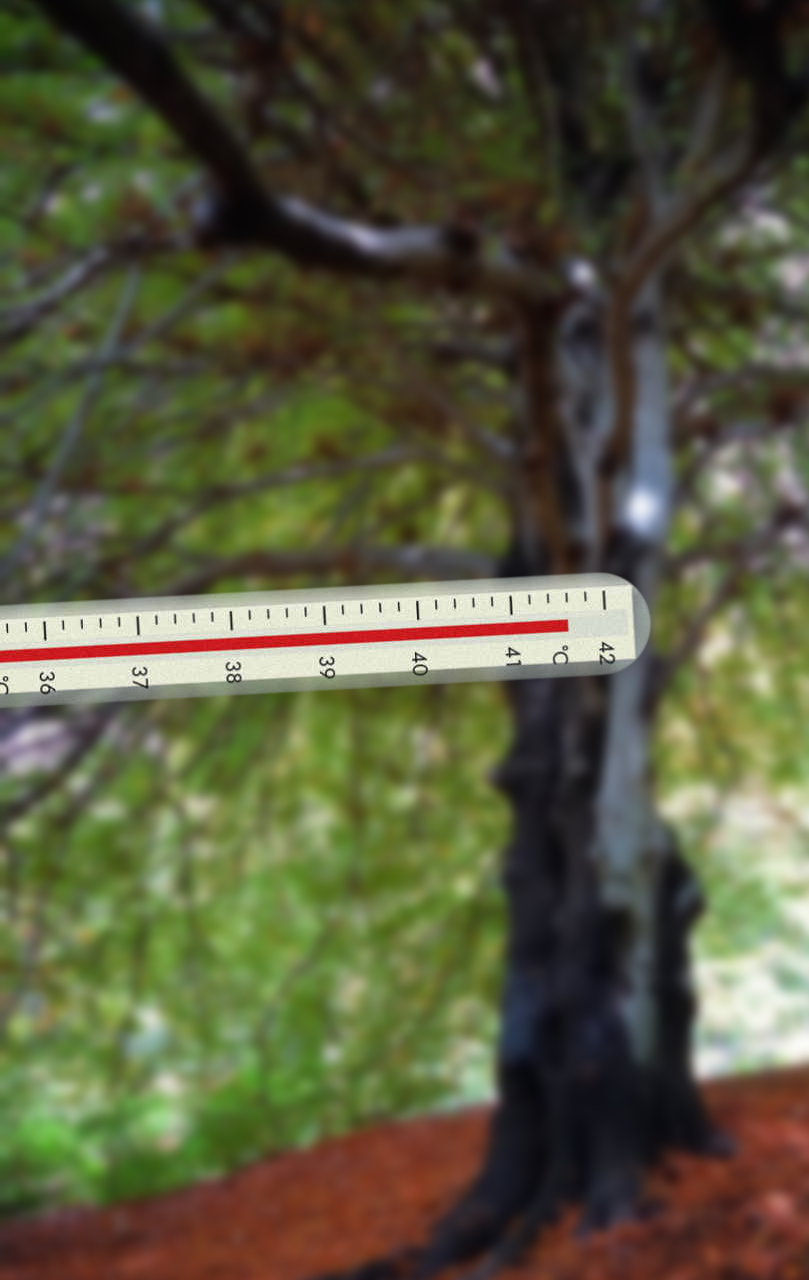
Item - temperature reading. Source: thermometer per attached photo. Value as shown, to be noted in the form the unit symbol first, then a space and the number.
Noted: °C 41.6
